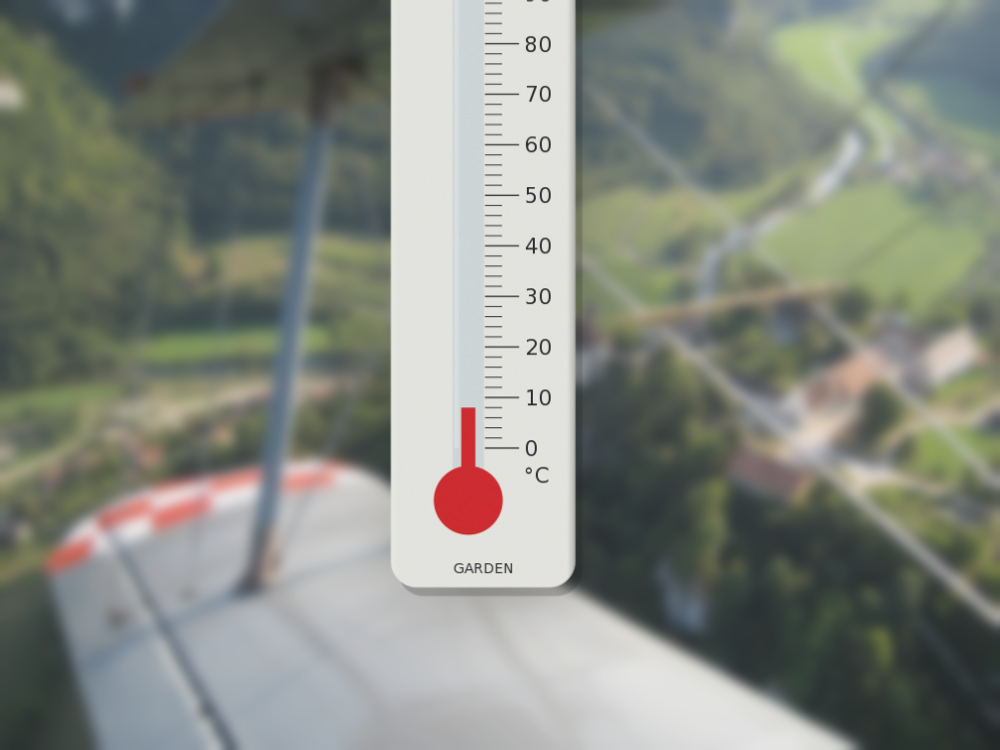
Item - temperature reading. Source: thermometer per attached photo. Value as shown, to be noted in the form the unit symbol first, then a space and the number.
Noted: °C 8
